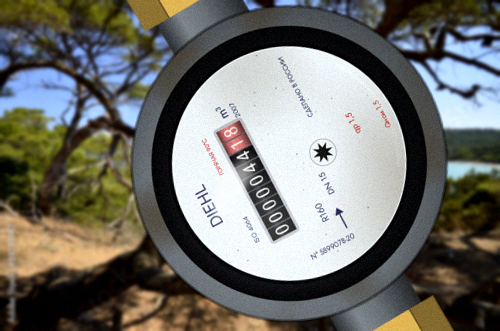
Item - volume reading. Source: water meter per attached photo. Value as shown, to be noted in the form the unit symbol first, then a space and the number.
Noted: m³ 44.18
